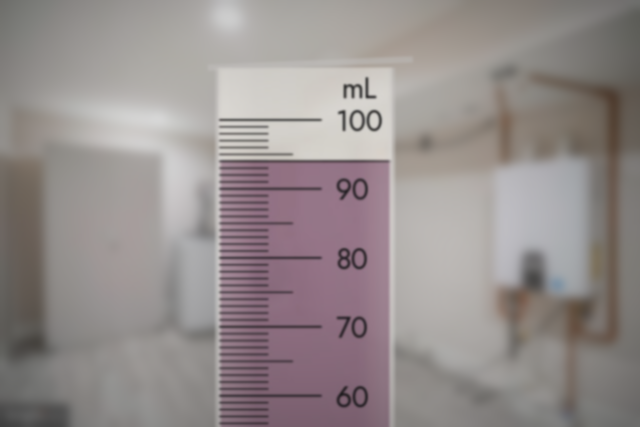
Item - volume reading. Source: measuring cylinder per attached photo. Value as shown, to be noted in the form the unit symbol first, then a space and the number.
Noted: mL 94
